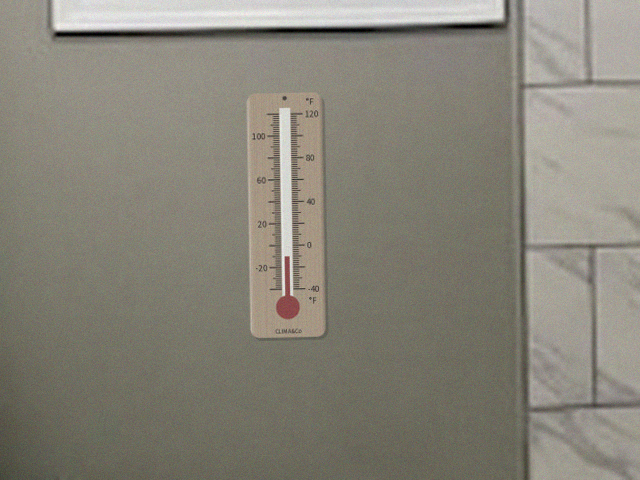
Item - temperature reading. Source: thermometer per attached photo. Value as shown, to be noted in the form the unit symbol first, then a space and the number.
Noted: °F -10
